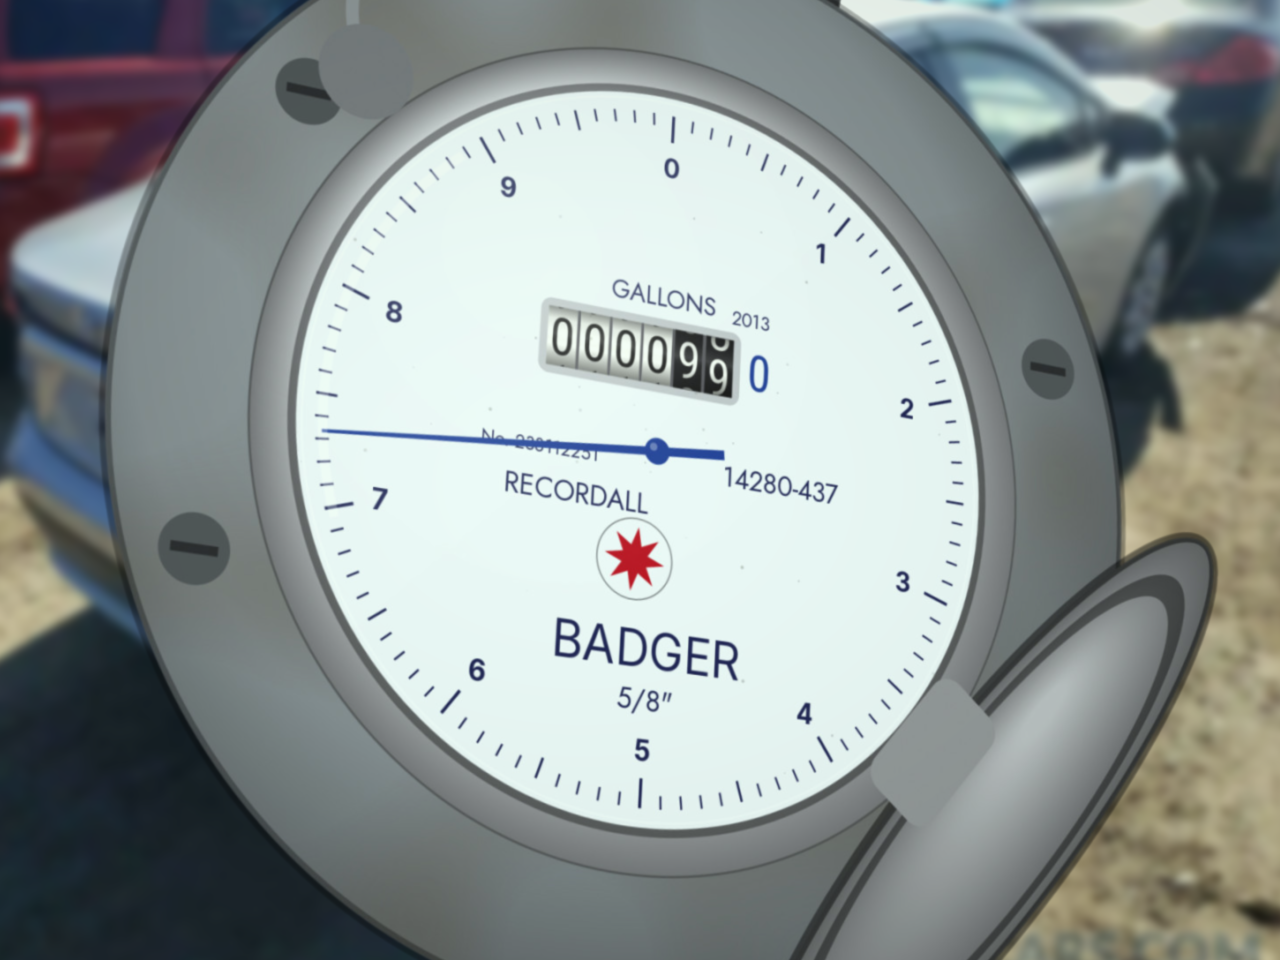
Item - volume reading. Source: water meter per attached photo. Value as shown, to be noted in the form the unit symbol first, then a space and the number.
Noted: gal 987.3
